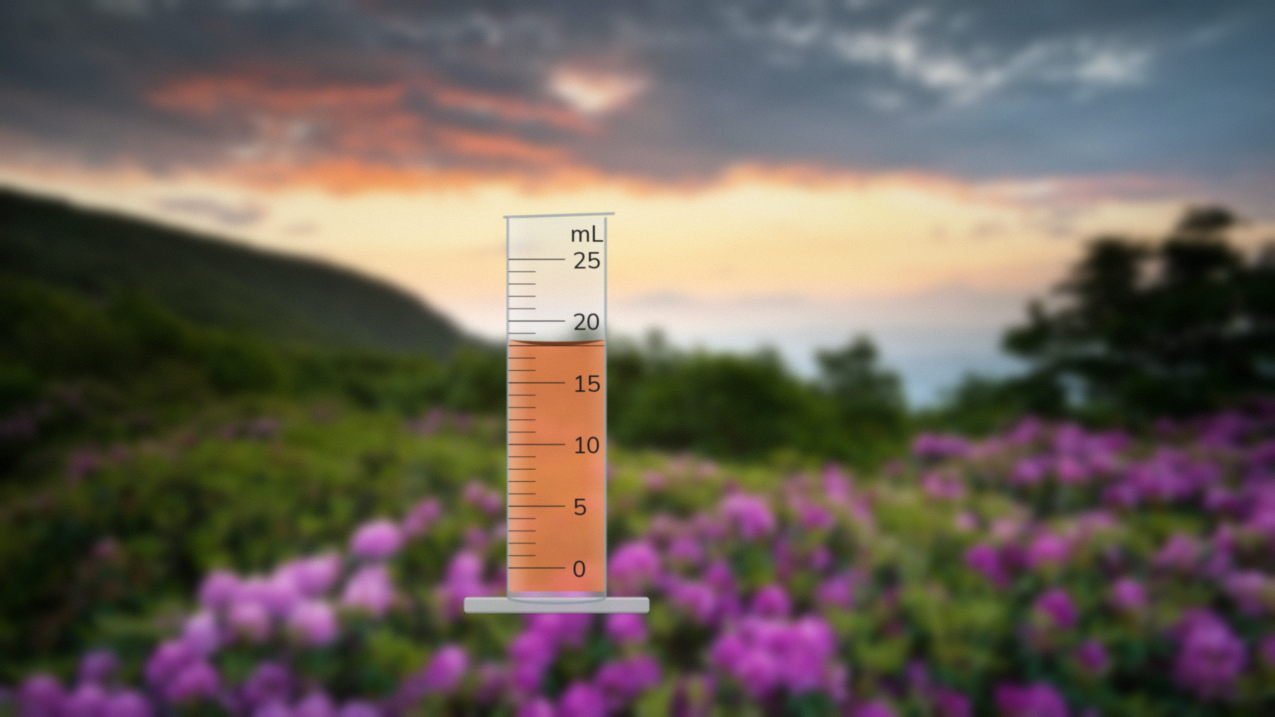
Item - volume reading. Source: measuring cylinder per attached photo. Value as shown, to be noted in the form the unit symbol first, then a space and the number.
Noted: mL 18
